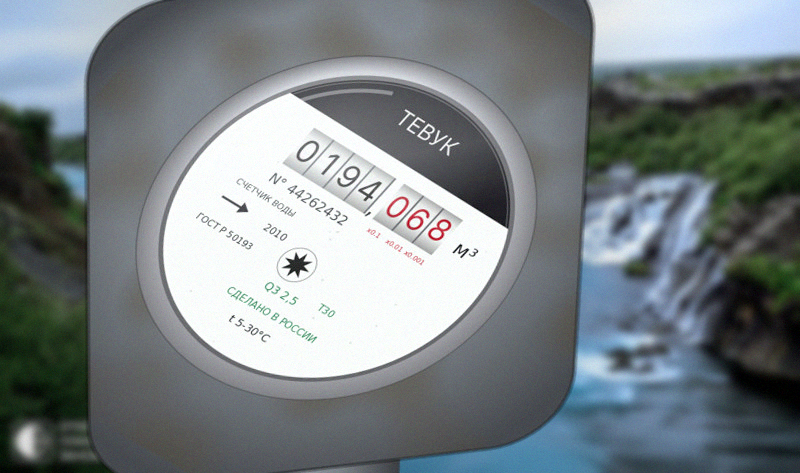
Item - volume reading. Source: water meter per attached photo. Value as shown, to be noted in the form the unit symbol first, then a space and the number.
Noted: m³ 194.068
